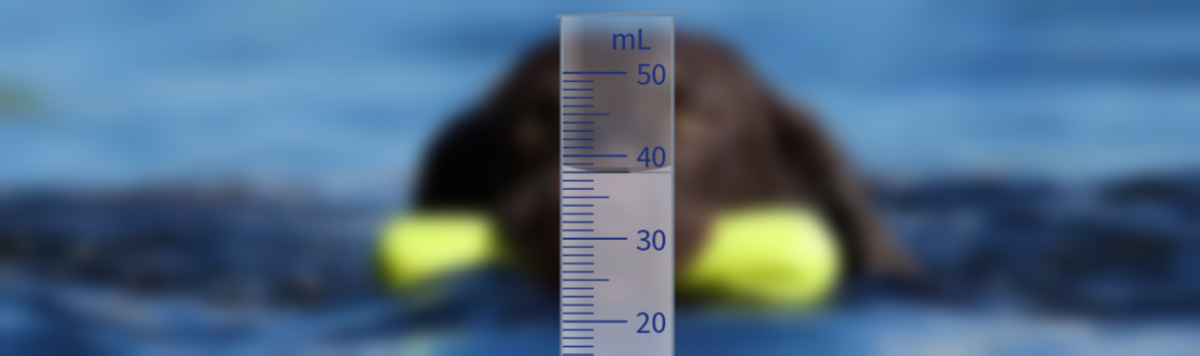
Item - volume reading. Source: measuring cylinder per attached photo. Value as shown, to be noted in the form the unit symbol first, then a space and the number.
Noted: mL 38
